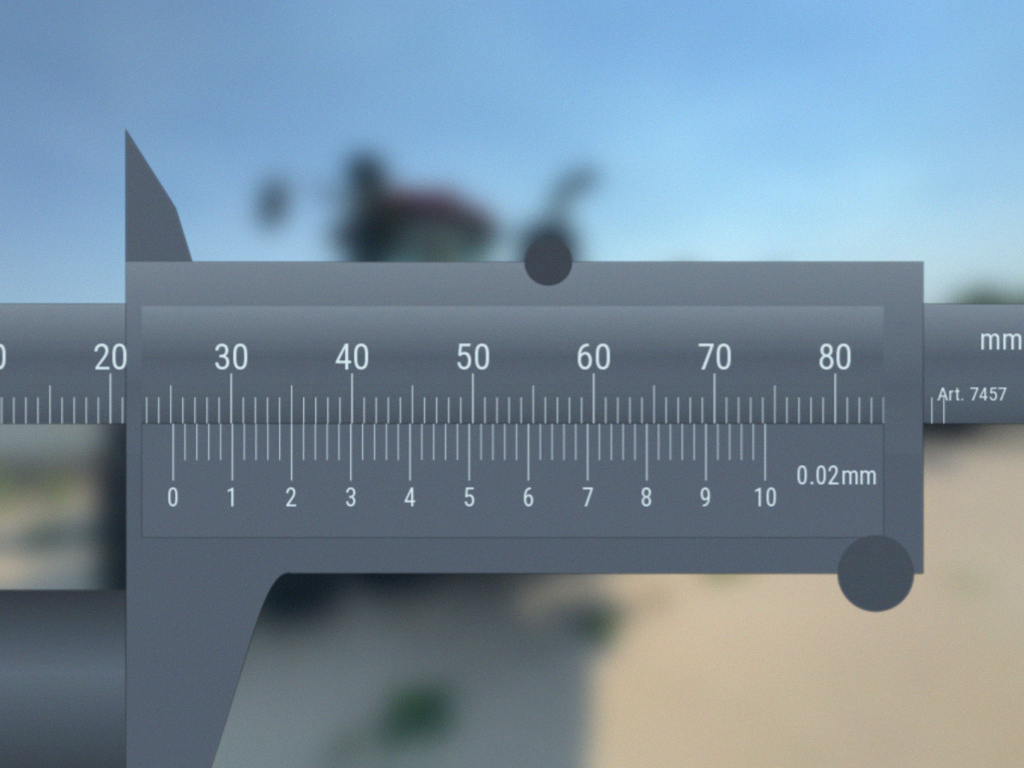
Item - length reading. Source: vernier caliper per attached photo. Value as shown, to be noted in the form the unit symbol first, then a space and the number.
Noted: mm 25.2
